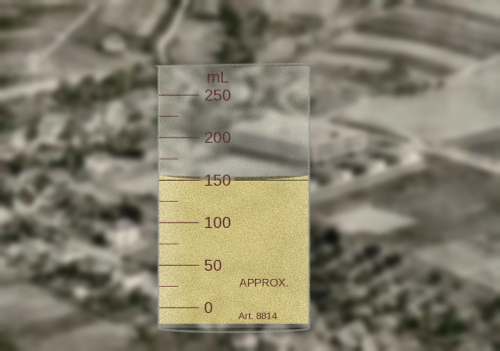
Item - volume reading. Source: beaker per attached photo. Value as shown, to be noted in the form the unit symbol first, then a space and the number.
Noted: mL 150
